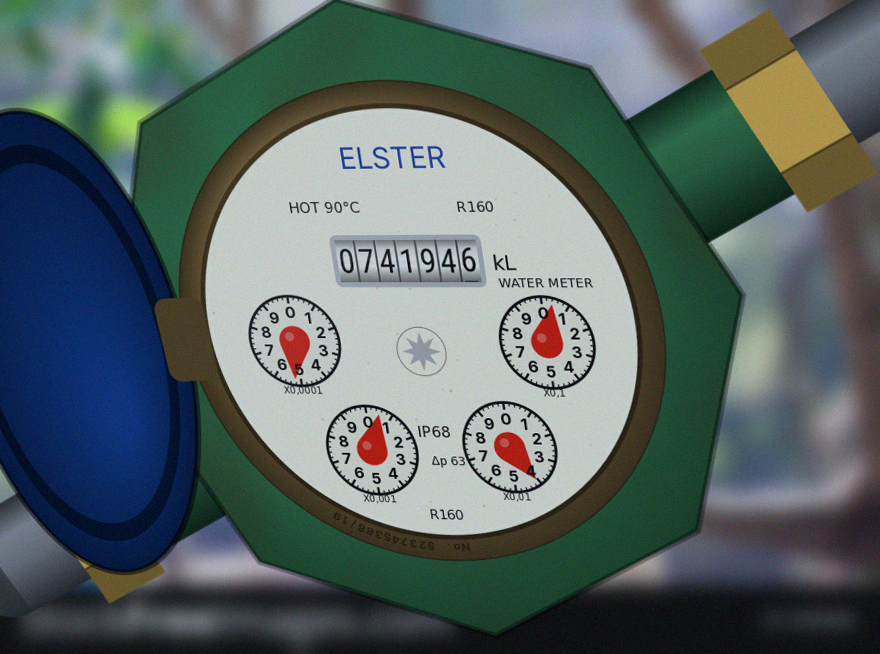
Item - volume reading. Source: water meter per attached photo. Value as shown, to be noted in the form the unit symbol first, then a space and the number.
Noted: kL 741946.0405
